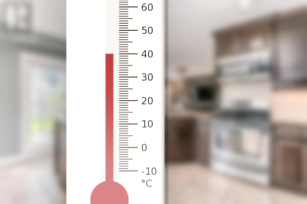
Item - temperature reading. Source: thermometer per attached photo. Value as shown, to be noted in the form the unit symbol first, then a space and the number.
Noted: °C 40
